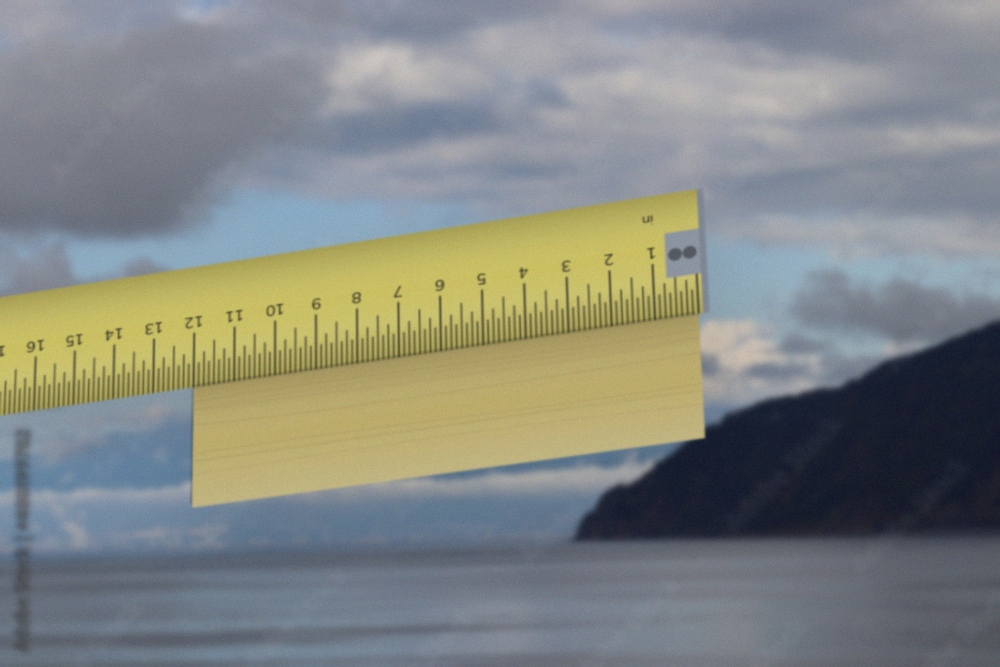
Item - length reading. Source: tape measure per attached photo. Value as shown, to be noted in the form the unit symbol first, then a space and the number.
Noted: in 12
